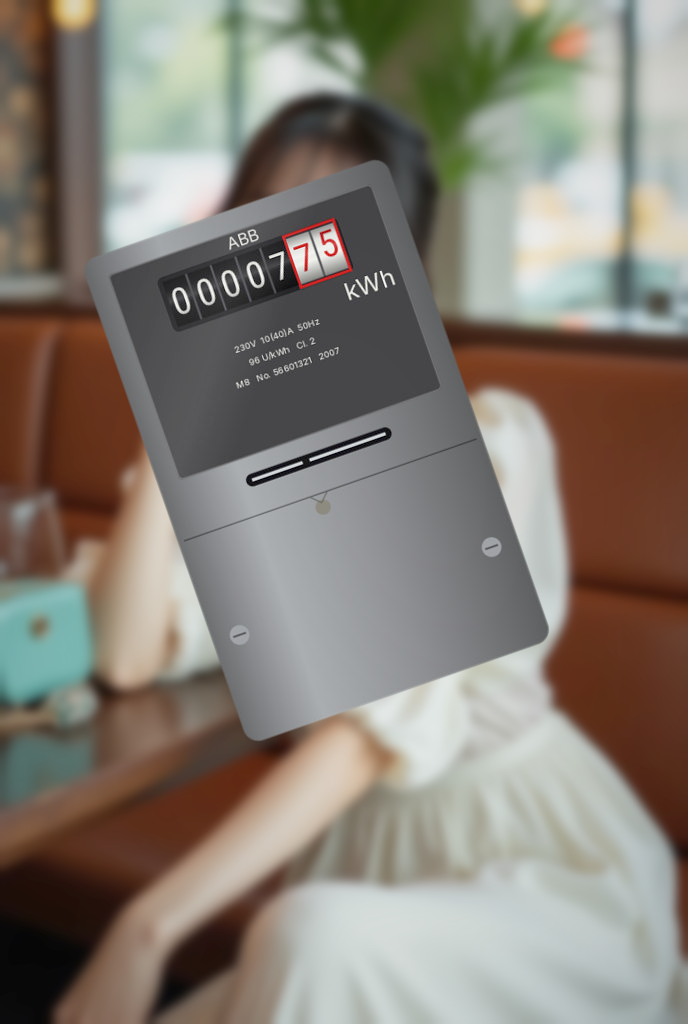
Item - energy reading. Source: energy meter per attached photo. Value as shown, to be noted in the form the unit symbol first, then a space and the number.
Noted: kWh 7.75
